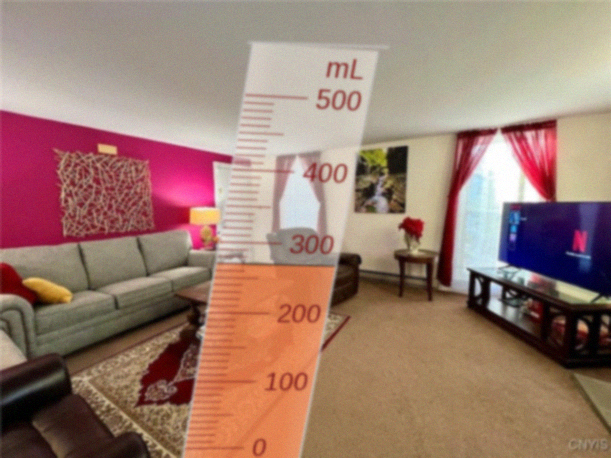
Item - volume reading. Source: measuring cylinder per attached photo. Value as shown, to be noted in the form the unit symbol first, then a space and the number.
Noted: mL 270
